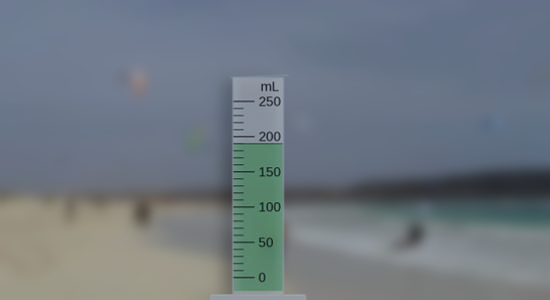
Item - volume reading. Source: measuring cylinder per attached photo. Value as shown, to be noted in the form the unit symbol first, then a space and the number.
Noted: mL 190
